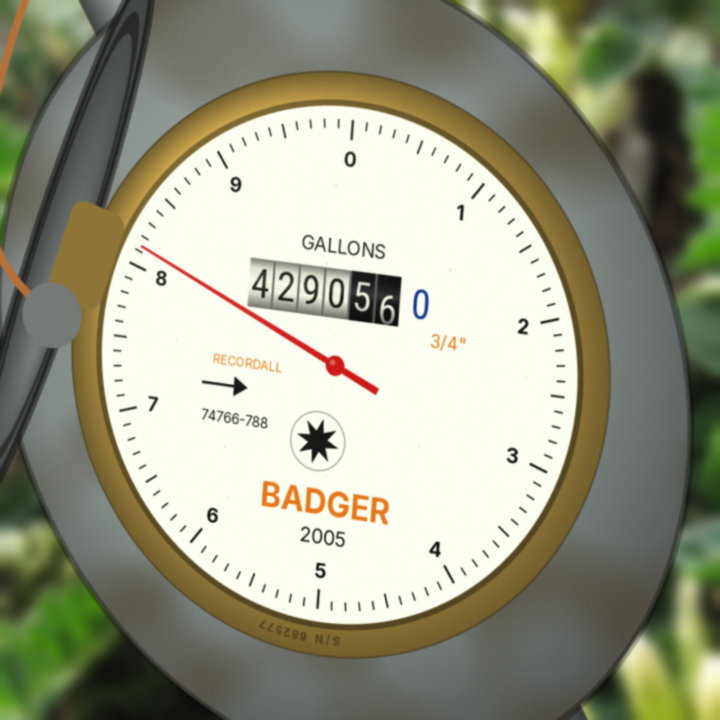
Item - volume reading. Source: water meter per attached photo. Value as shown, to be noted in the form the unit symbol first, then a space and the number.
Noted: gal 4290558.1
